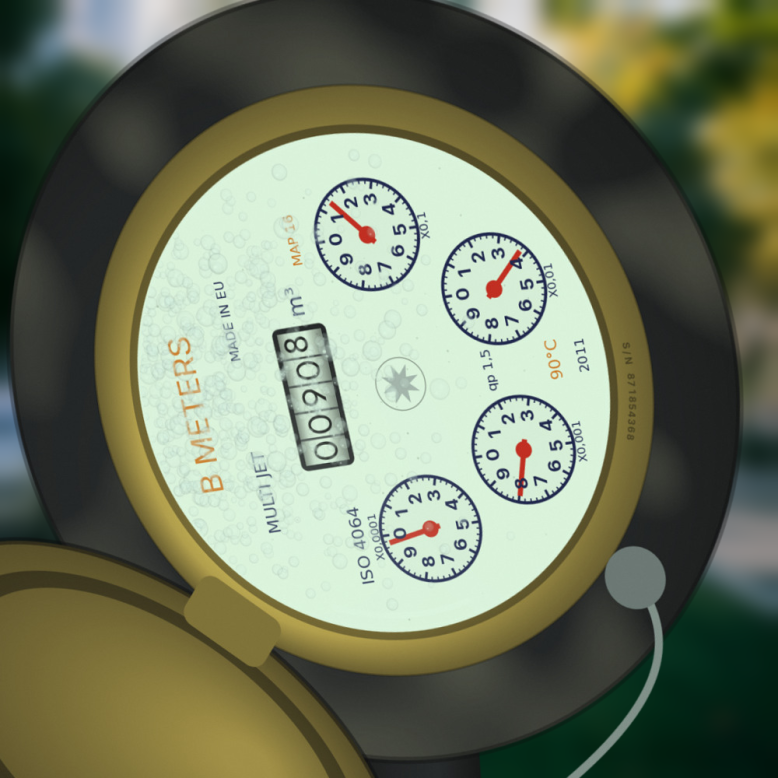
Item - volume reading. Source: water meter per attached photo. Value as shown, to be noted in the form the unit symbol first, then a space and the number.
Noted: m³ 908.1379
